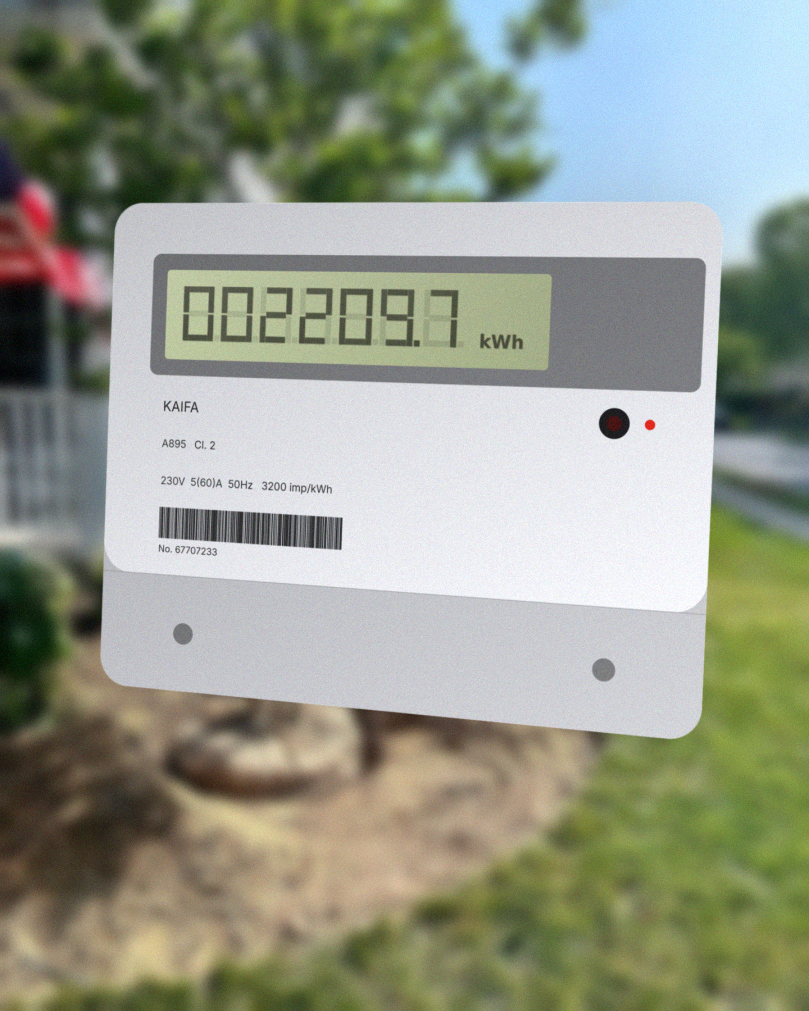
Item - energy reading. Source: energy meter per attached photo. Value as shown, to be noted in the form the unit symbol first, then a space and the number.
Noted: kWh 2209.7
